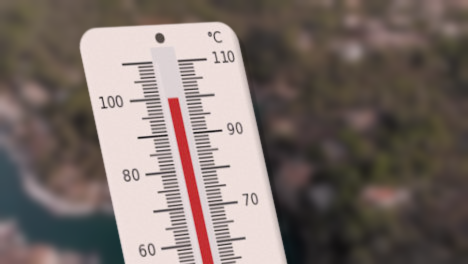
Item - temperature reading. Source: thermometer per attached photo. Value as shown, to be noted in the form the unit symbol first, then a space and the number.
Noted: °C 100
